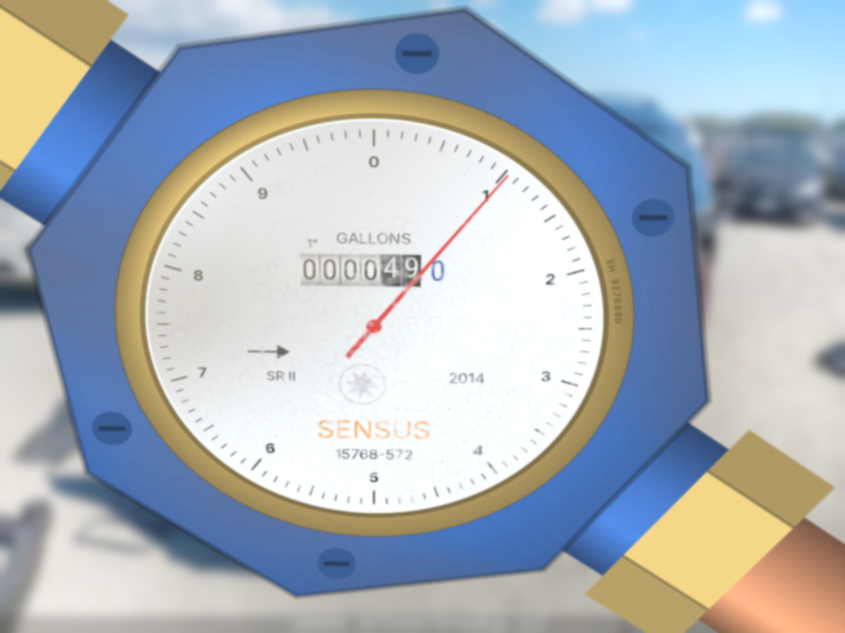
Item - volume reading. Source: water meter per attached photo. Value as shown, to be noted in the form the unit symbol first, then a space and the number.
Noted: gal 491.0
